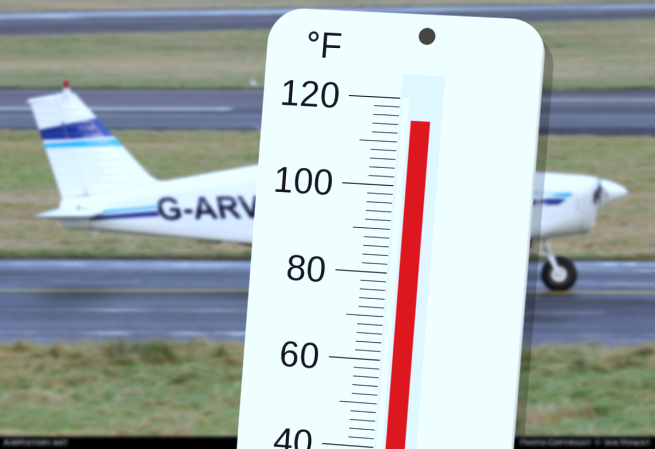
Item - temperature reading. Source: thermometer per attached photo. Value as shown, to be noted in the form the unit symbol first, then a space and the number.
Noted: °F 115
